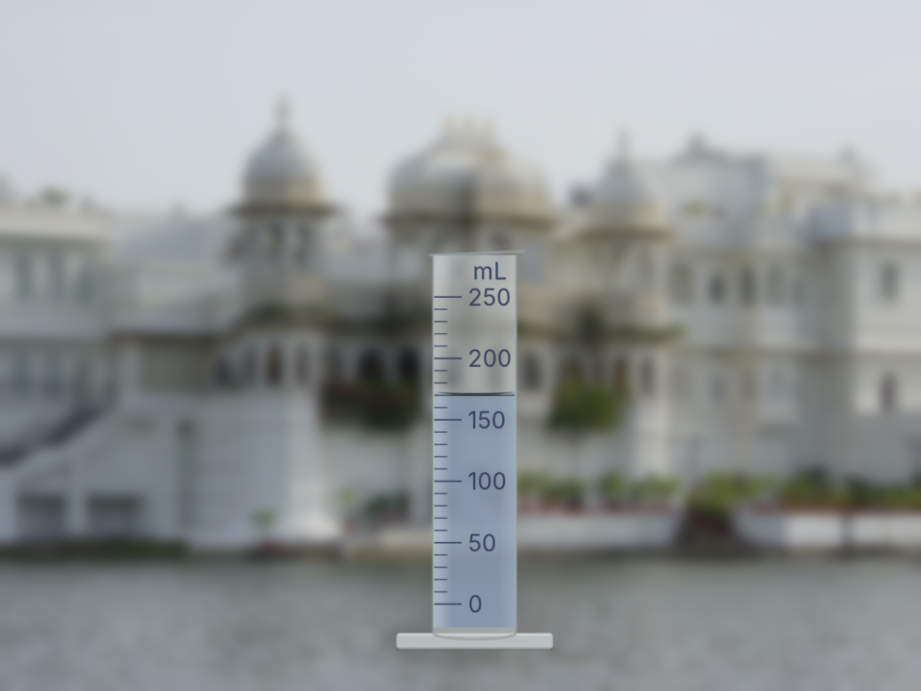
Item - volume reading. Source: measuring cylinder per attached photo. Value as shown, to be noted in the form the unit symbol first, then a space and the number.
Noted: mL 170
